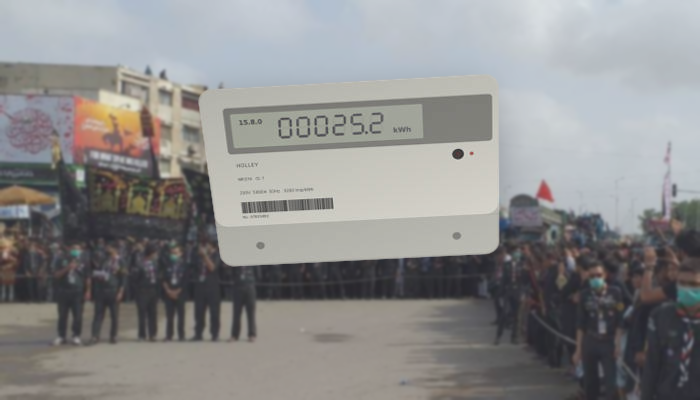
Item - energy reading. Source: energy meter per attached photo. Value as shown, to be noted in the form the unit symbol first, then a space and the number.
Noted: kWh 25.2
